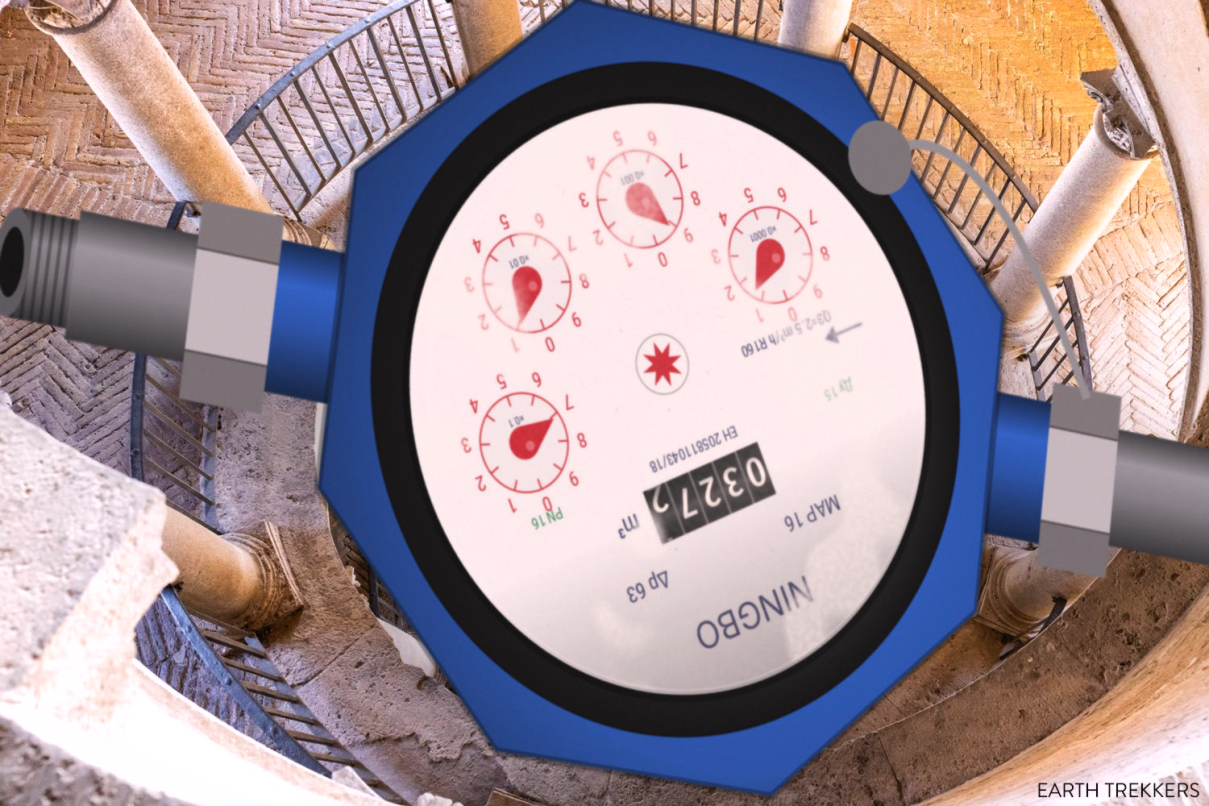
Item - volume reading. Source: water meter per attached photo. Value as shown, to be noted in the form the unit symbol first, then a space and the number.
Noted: m³ 3271.7091
